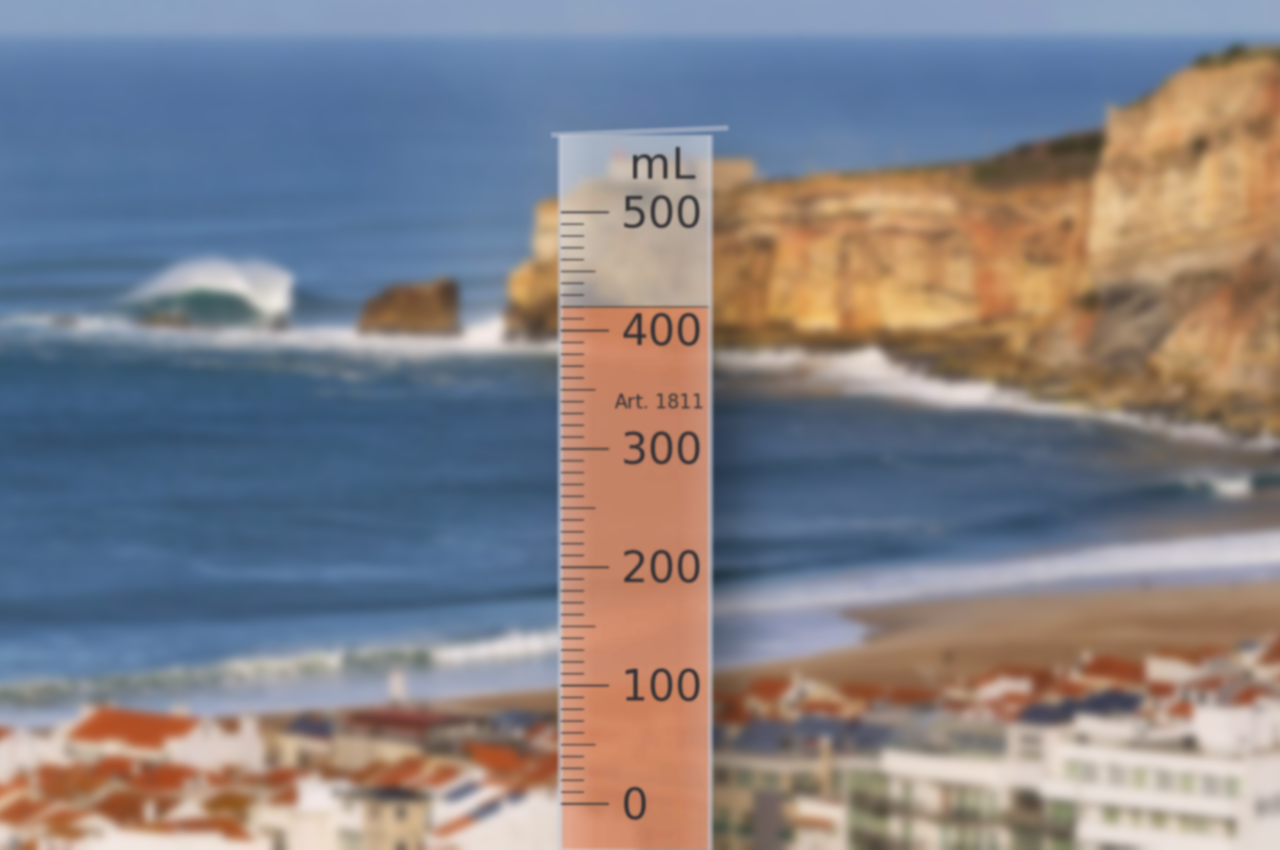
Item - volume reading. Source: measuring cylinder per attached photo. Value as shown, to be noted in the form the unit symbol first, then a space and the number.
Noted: mL 420
